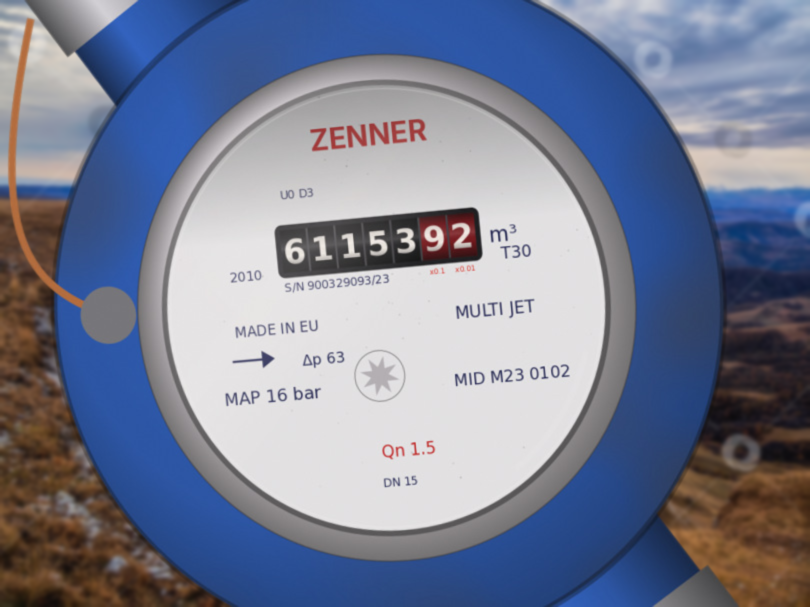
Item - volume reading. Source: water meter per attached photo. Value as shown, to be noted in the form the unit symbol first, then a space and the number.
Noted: m³ 61153.92
